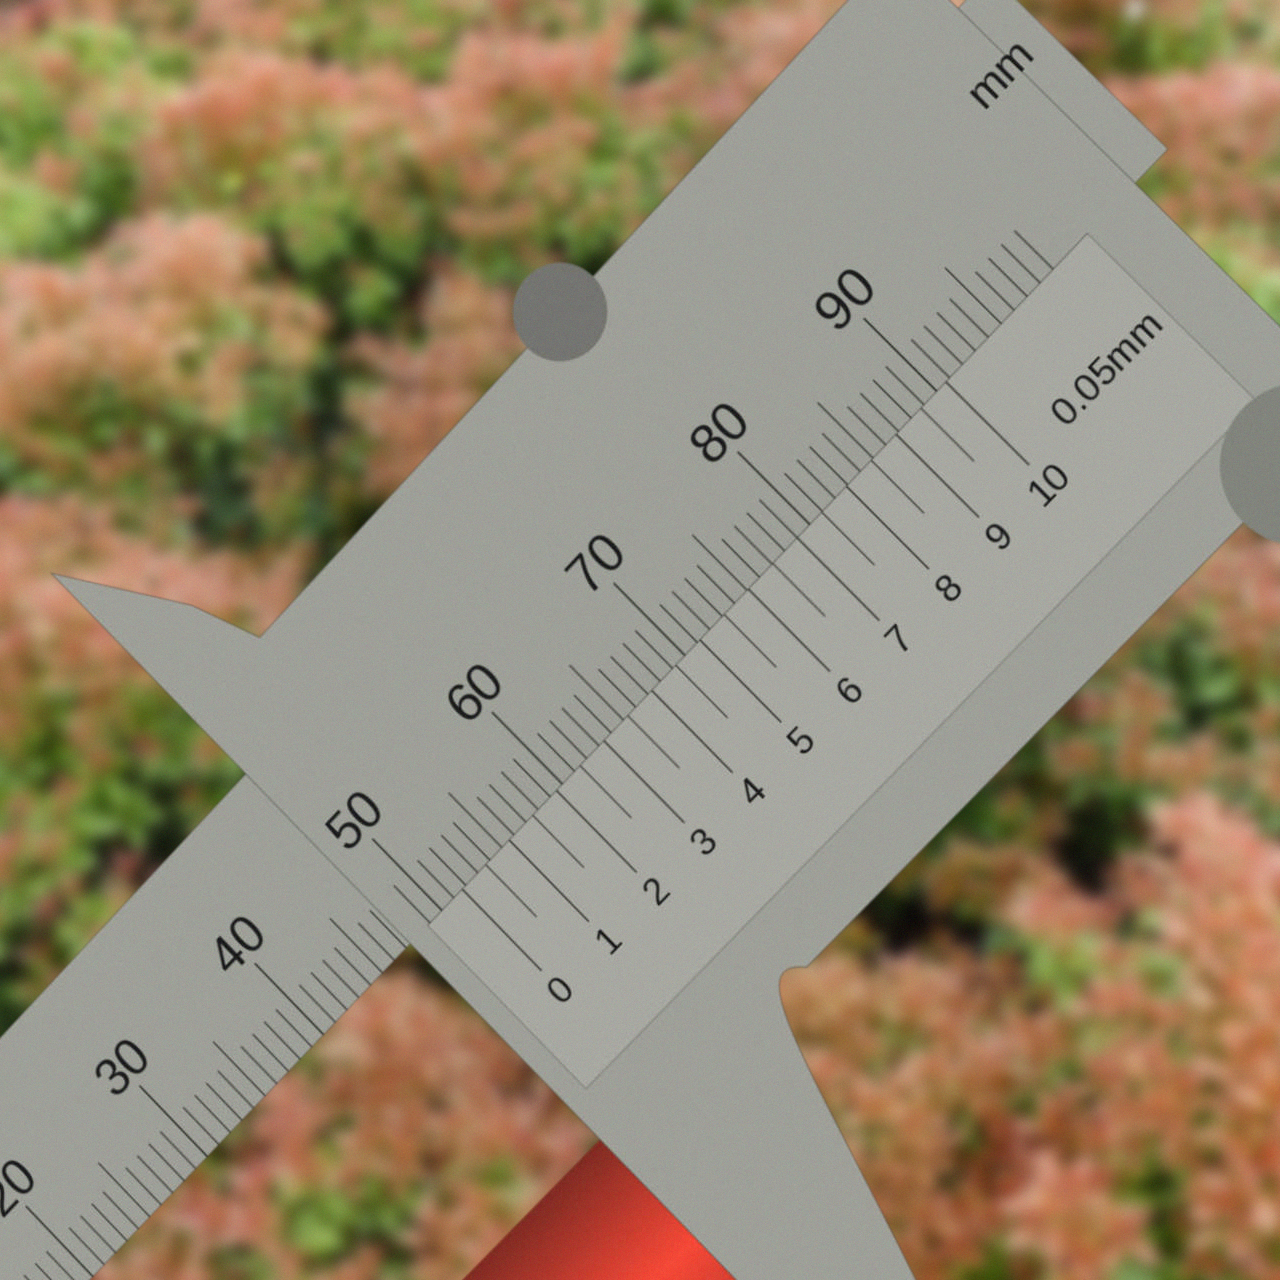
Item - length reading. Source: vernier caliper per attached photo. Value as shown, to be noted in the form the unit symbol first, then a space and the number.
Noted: mm 51.7
